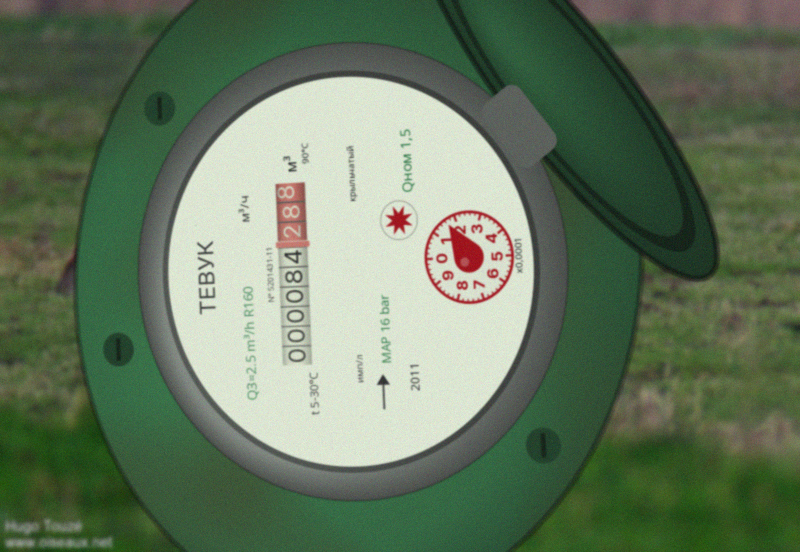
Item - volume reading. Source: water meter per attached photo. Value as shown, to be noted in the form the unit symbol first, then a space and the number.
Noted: m³ 84.2881
